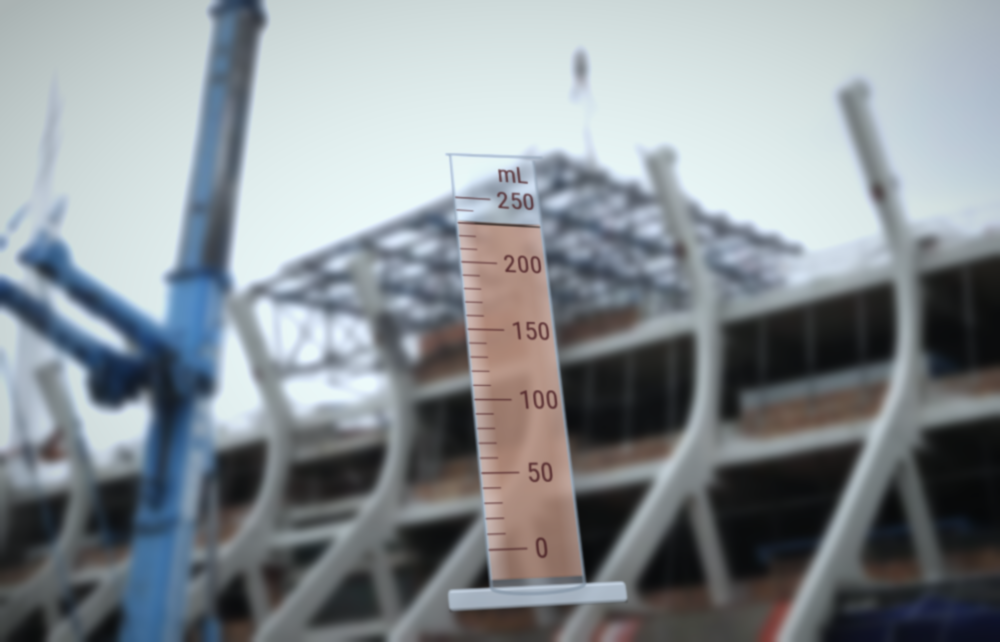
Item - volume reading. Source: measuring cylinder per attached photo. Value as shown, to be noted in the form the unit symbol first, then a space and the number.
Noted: mL 230
